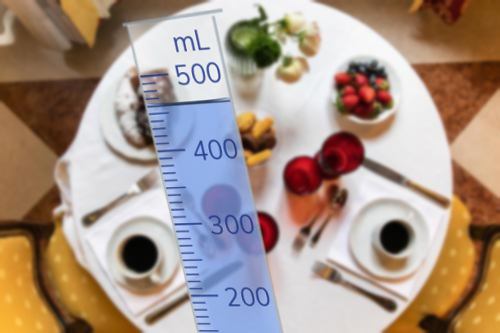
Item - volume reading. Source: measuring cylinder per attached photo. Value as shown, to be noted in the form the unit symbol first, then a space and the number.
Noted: mL 460
